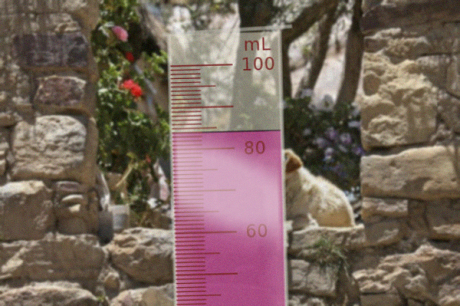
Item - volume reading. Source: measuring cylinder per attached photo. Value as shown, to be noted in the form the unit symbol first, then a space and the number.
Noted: mL 84
